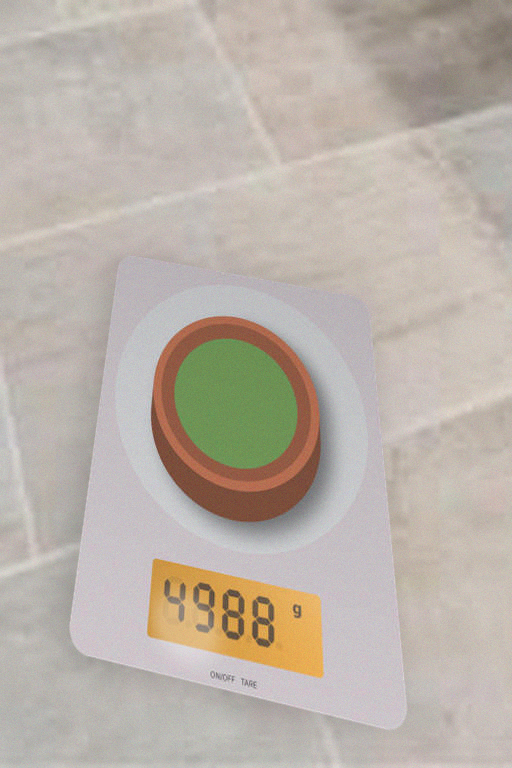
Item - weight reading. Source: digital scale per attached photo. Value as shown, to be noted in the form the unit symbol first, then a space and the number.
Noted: g 4988
